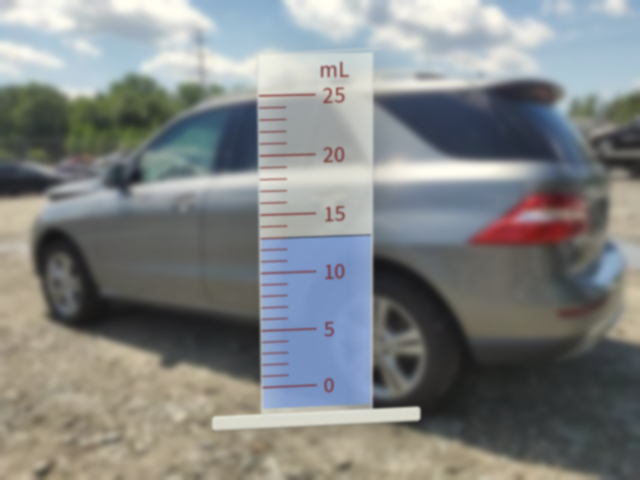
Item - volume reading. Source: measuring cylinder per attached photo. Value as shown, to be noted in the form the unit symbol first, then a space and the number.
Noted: mL 13
